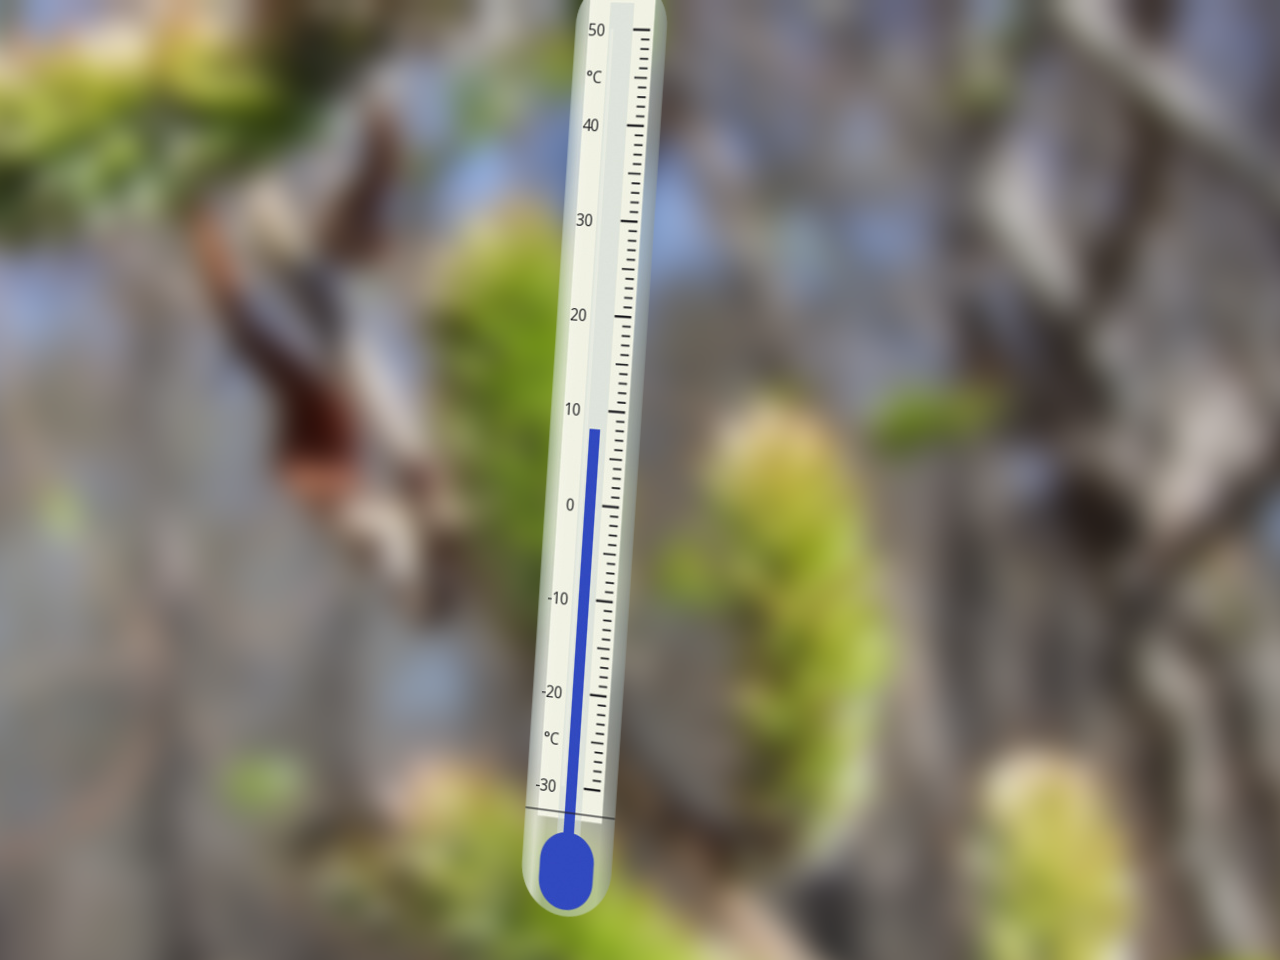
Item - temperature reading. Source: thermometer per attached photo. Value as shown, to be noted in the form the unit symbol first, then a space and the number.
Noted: °C 8
